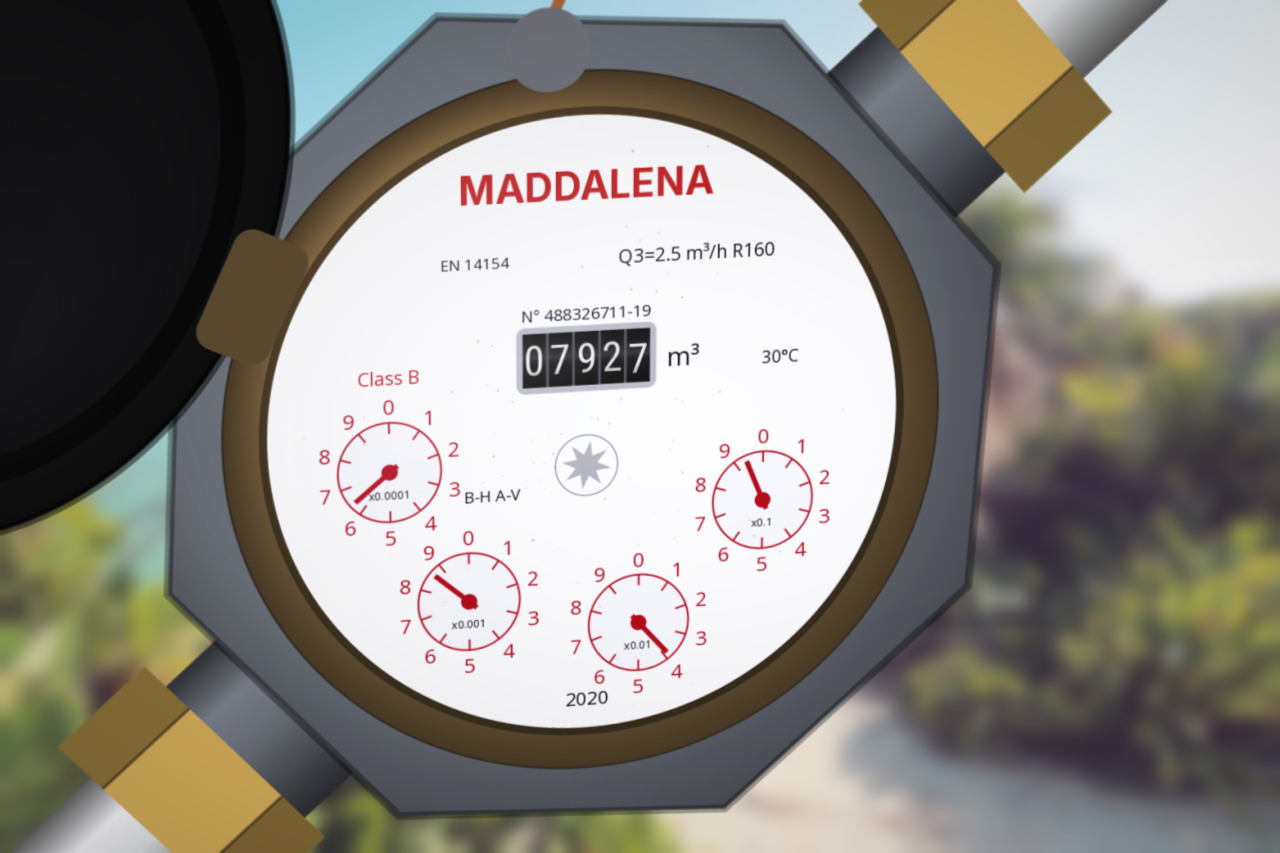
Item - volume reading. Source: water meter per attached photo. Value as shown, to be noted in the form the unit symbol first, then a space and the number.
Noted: m³ 7926.9386
